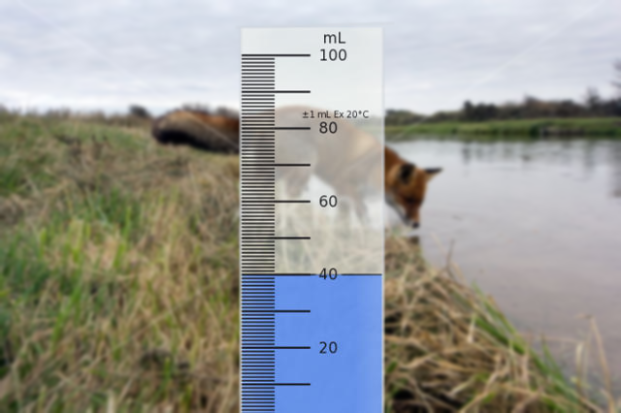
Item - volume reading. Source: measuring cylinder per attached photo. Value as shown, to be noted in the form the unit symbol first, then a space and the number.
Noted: mL 40
